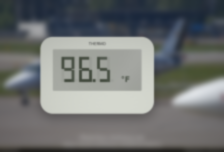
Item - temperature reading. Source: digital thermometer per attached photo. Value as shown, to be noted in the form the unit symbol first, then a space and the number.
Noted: °F 96.5
